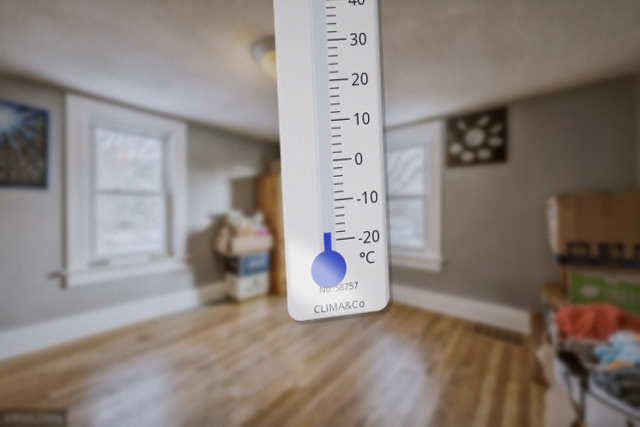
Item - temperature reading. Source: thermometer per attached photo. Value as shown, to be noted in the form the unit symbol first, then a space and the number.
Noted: °C -18
